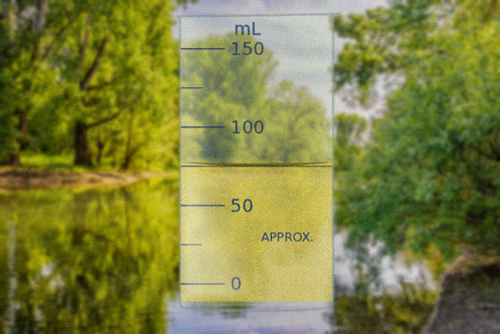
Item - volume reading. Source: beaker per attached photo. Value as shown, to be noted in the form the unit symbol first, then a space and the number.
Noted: mL 75
